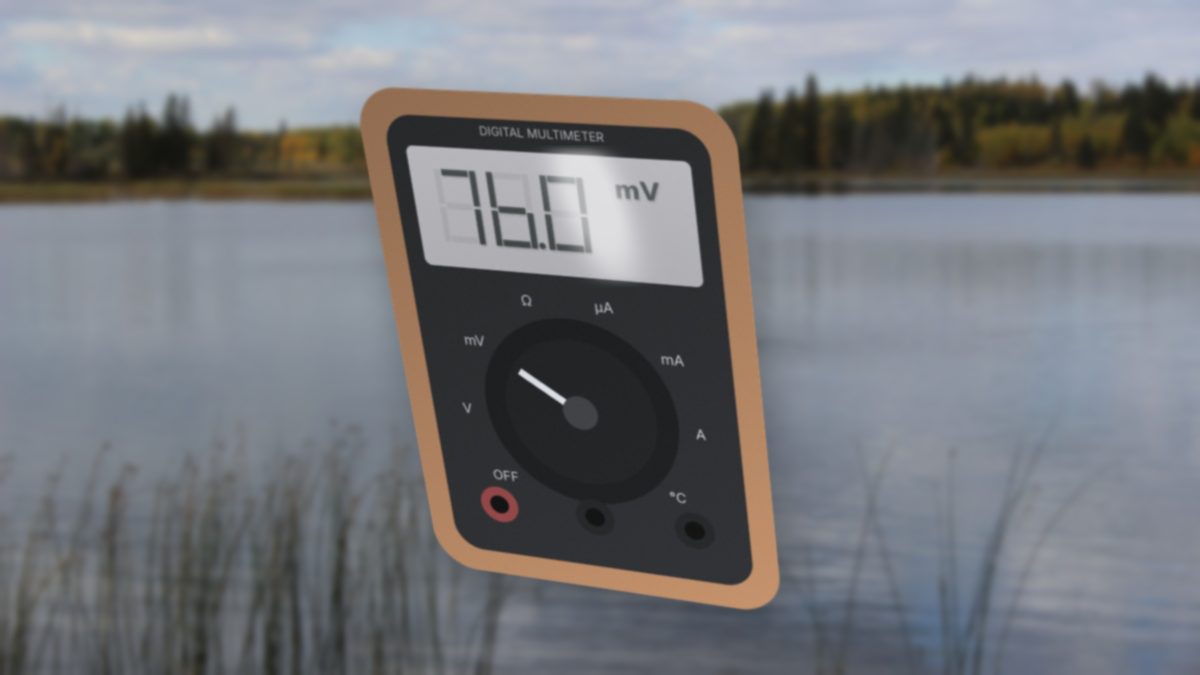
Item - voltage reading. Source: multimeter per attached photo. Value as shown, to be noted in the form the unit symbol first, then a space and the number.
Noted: mV 76.0
